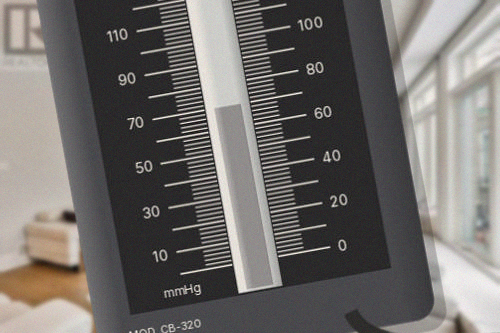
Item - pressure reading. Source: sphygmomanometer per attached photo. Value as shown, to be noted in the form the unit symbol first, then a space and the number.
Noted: mmHg 70
